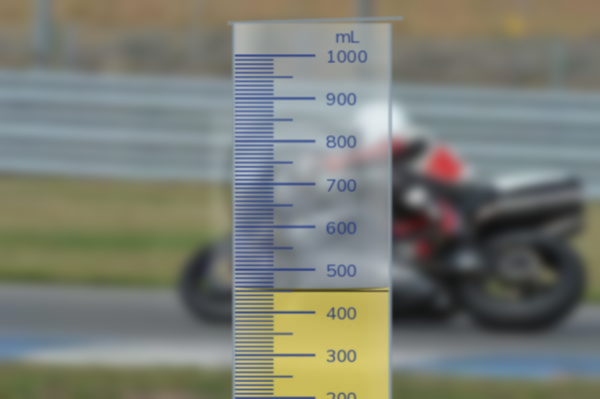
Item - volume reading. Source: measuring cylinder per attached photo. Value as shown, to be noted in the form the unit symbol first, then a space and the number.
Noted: mL 450
